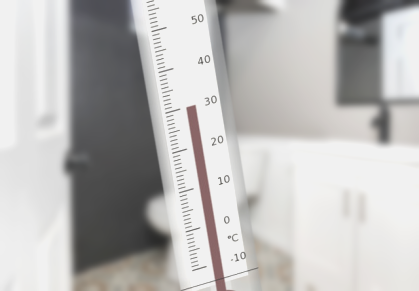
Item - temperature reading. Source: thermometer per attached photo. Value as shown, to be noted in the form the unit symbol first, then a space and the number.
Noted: °C 30
